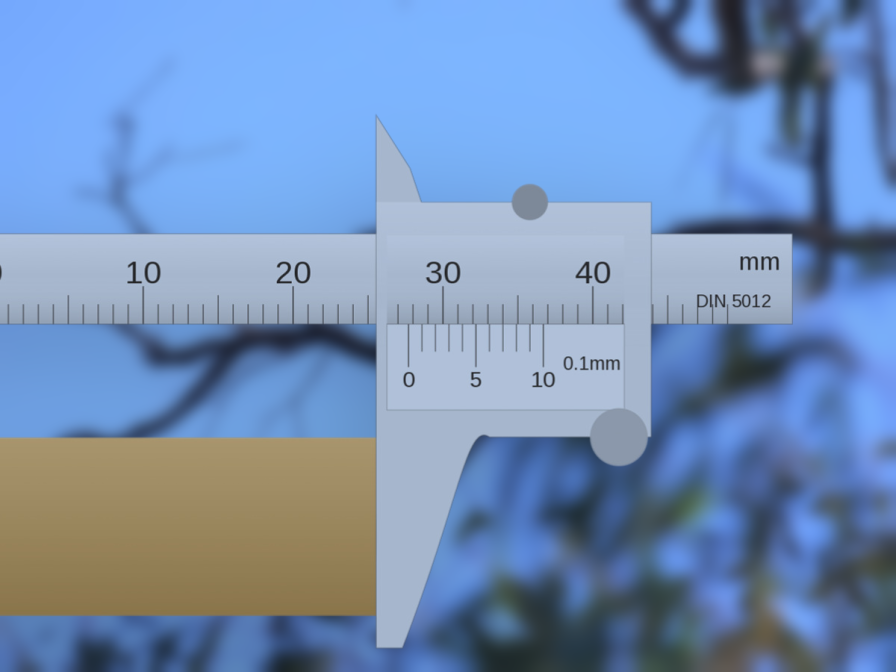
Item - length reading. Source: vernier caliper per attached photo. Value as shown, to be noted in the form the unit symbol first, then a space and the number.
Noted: mm 27.7
